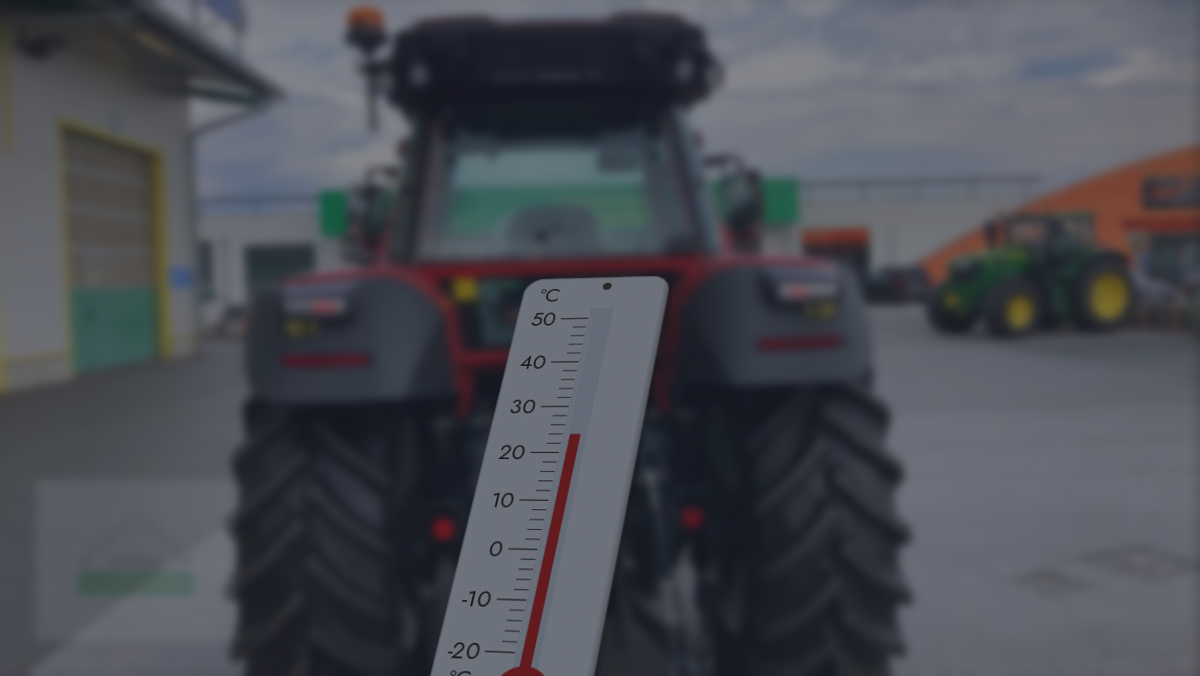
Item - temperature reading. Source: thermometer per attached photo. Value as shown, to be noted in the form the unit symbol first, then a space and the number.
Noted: °C 24
